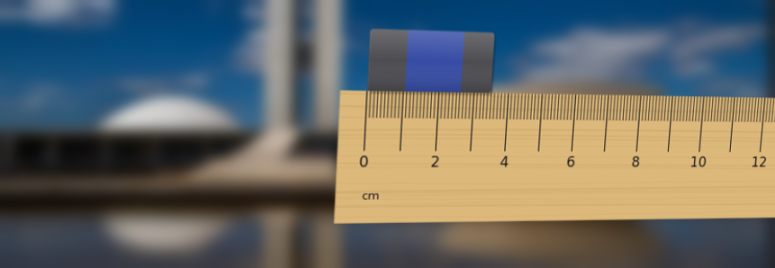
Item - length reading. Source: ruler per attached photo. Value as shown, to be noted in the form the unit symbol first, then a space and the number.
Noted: cm 3.5
